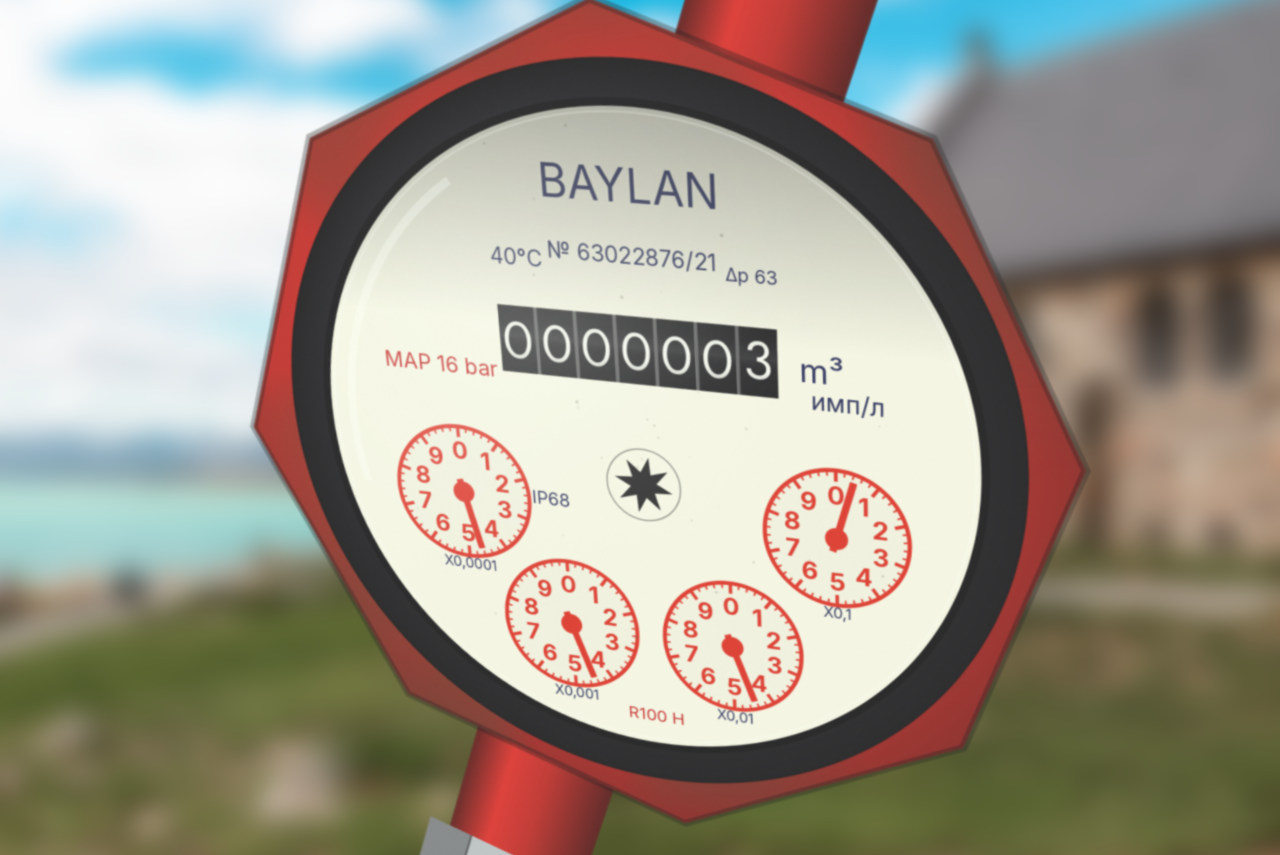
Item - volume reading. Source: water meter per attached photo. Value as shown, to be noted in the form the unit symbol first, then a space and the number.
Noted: m³ 3.0444
